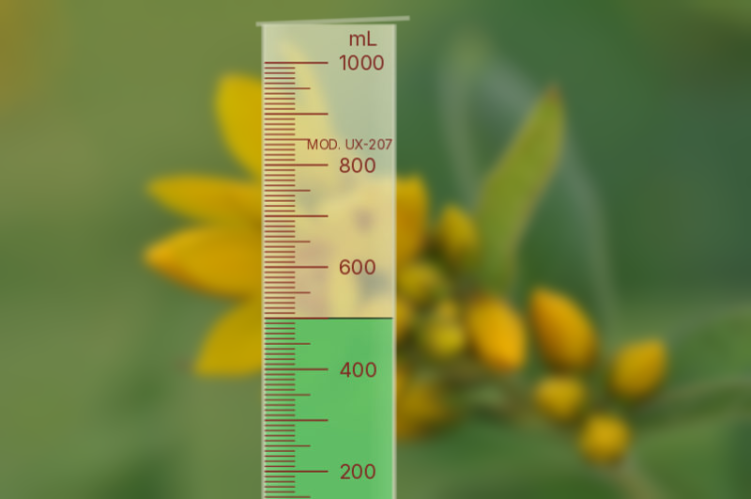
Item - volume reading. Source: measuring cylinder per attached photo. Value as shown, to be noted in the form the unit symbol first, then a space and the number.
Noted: mL 500
